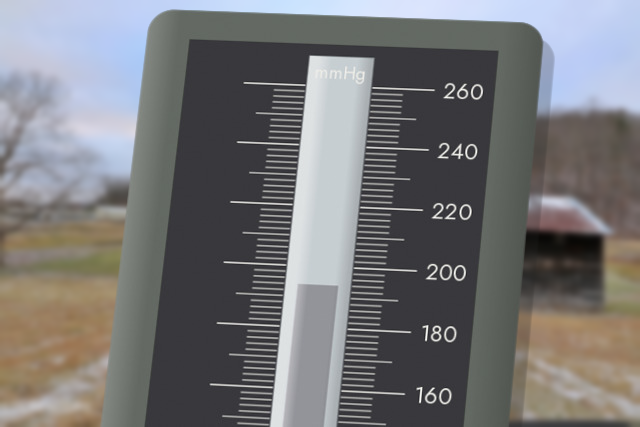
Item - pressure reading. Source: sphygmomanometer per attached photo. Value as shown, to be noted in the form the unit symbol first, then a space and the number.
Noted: mmHg 194
